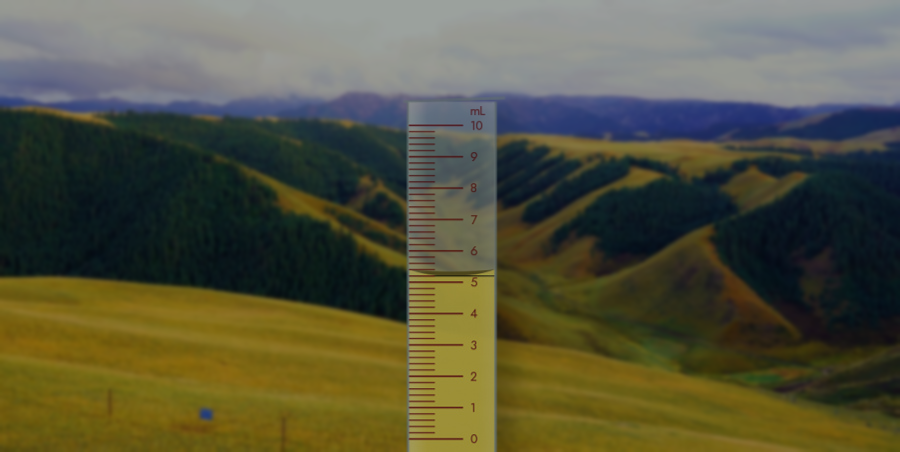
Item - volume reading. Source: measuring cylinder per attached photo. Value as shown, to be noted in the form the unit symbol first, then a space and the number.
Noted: mL 5.2
